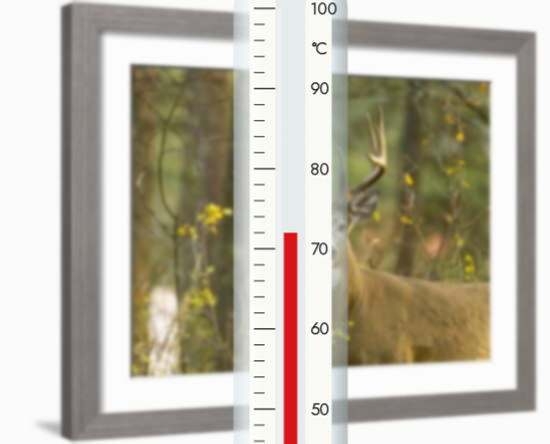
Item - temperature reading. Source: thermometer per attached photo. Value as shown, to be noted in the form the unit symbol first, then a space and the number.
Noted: °C 72
